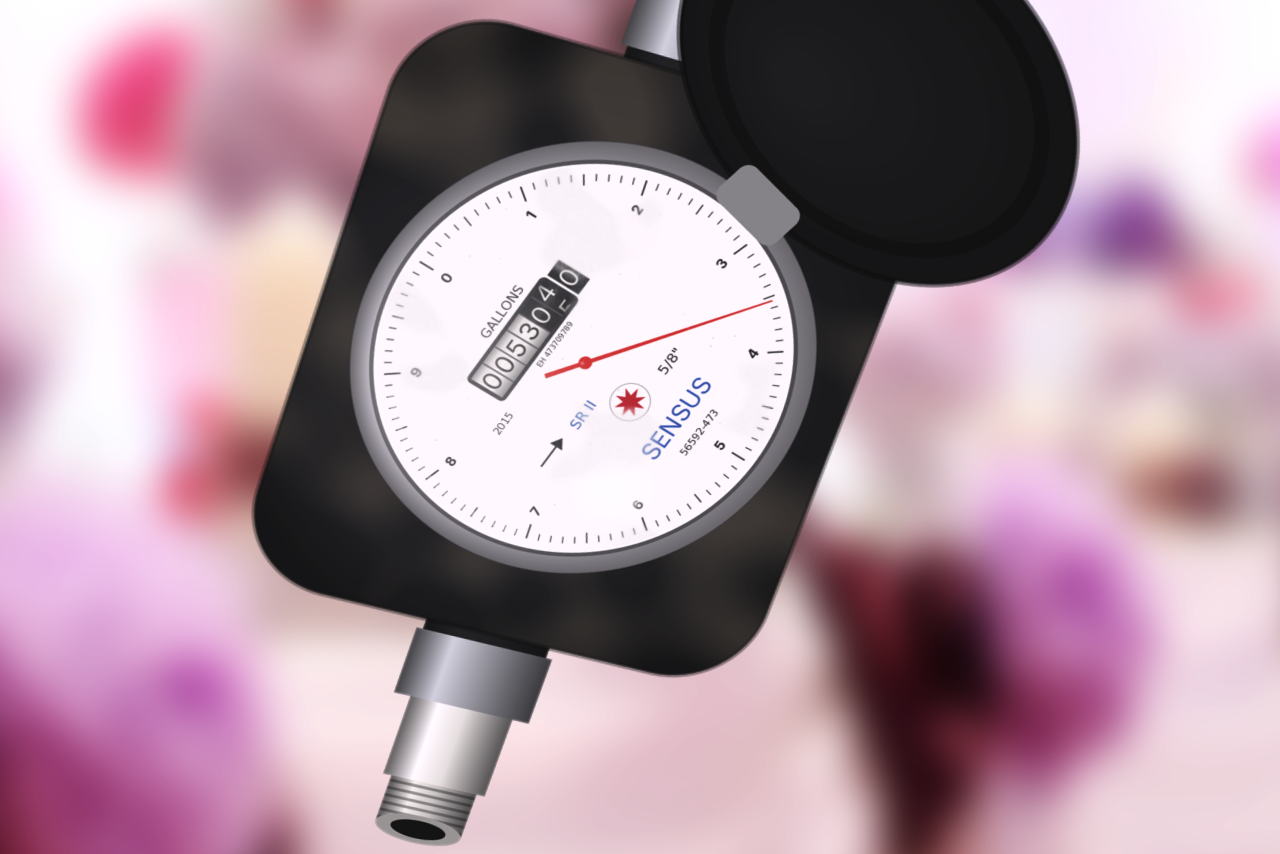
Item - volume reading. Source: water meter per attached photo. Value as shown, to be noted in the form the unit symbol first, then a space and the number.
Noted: gal 53043.5
